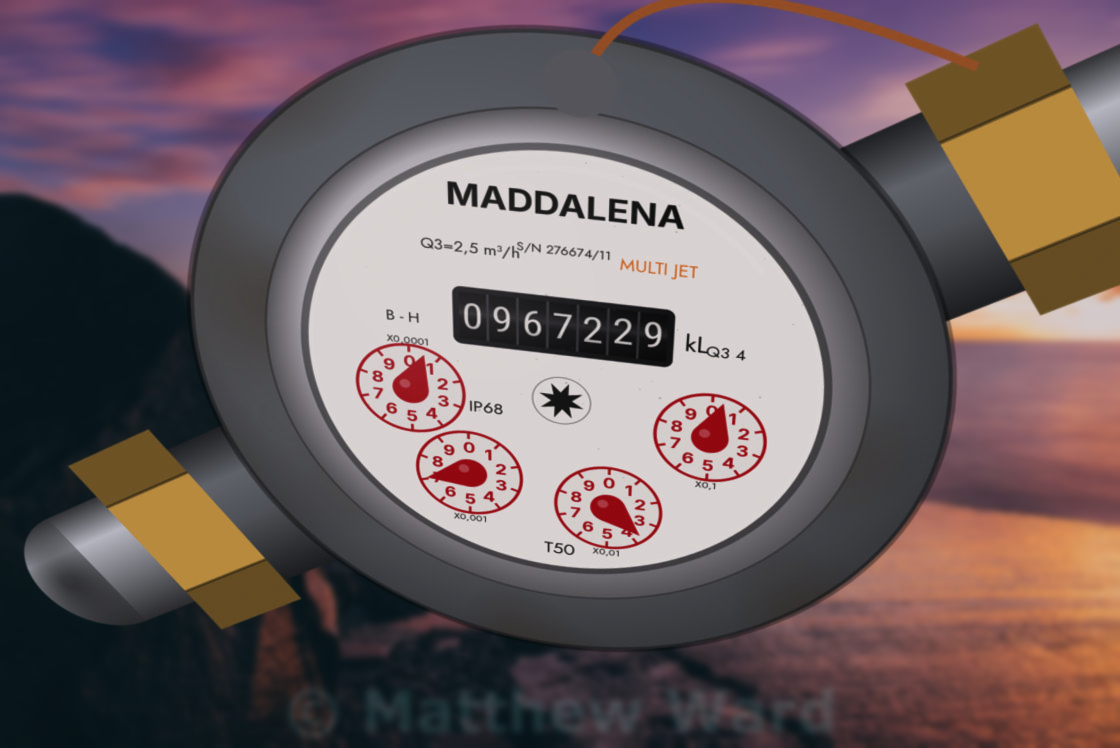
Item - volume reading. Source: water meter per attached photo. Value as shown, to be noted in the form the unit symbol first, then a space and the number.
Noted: kL 967229.0370
